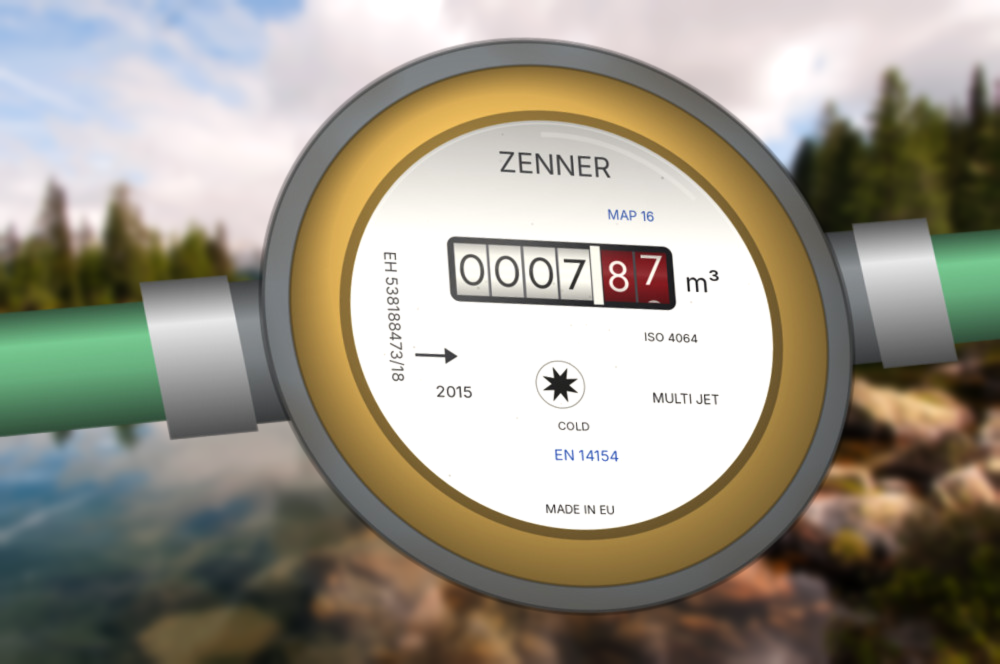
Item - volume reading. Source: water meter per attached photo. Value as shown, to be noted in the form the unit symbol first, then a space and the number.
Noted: m³ 7.87
